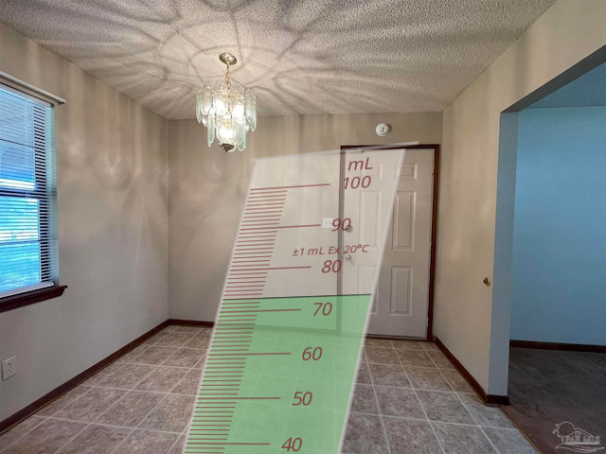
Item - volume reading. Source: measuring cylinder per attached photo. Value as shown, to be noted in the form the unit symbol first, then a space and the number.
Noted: mL 73
